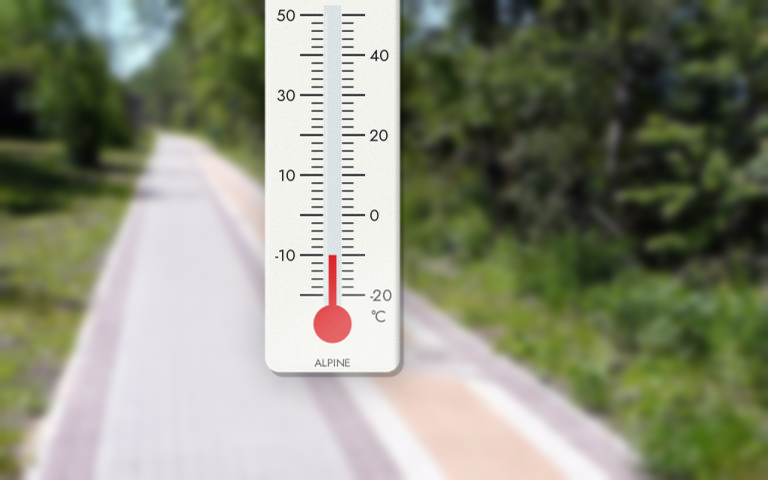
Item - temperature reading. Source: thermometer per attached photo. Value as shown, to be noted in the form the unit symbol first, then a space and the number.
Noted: °C -10
